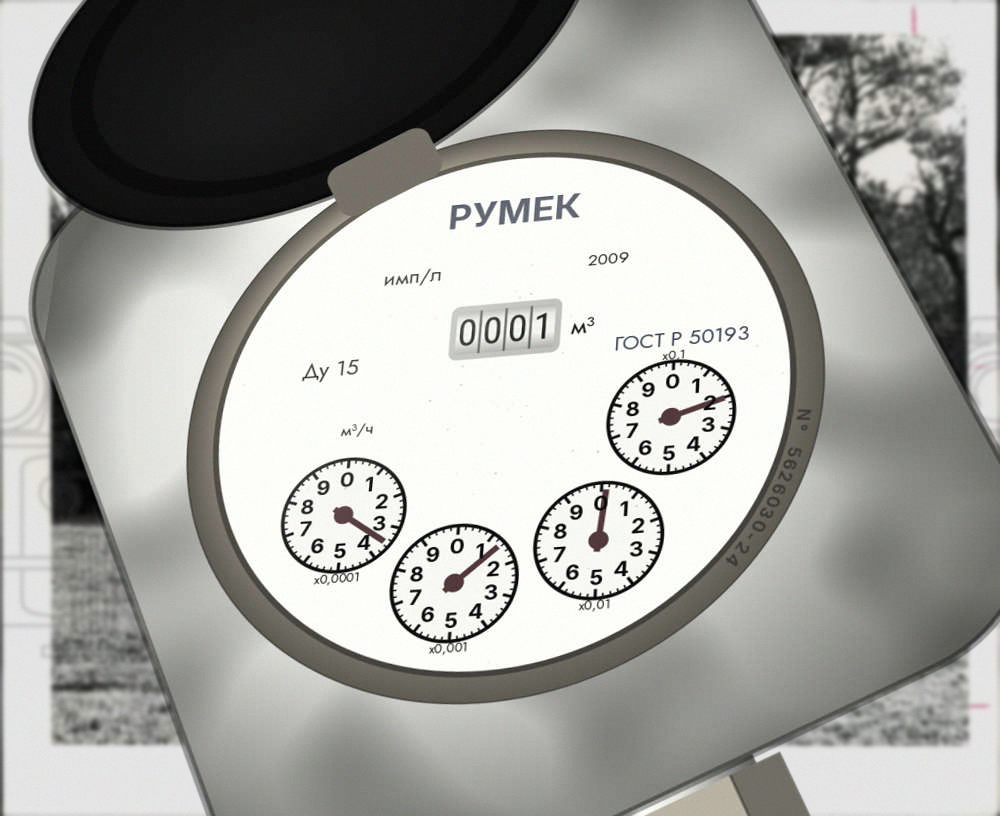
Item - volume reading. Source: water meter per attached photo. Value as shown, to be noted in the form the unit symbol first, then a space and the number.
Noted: m³ 1.2013
